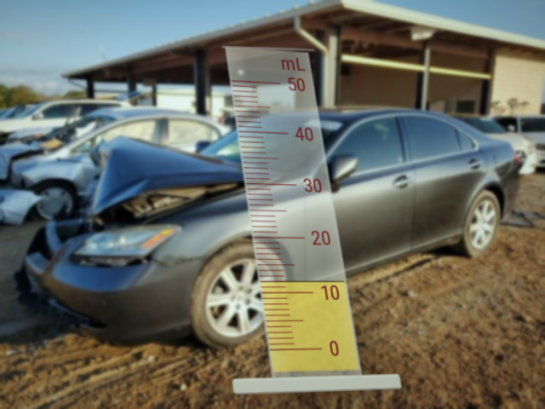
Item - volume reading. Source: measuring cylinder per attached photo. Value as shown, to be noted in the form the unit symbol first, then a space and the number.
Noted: mL 12
